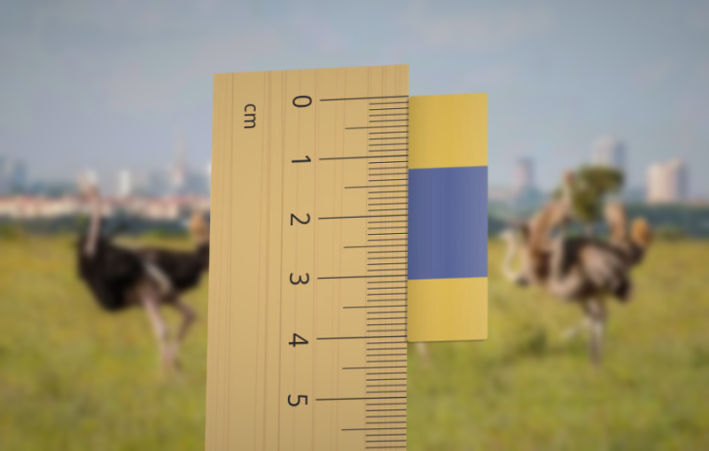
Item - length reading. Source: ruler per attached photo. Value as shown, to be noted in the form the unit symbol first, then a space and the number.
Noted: cm 4.1
